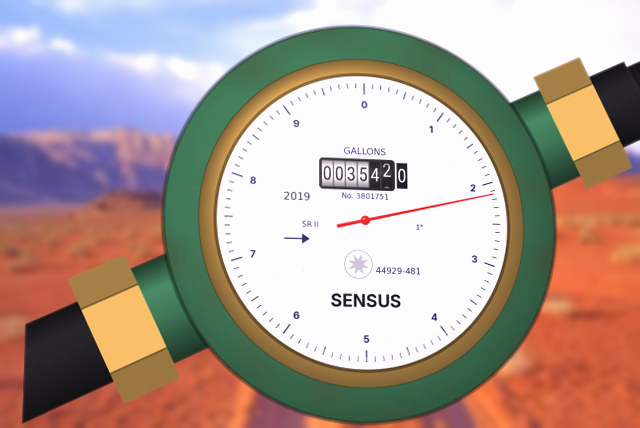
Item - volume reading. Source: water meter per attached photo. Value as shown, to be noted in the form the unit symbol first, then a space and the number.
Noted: gal 35422.1
